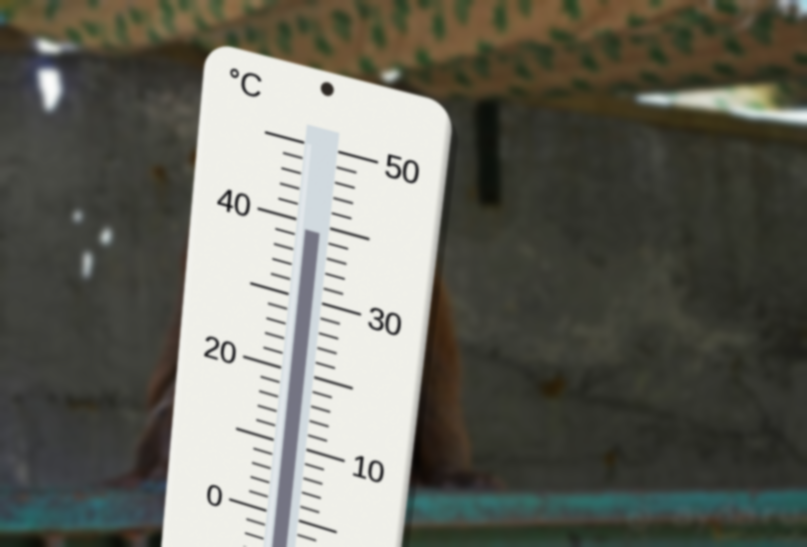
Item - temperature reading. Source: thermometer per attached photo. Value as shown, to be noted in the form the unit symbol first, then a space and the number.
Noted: °C 39
